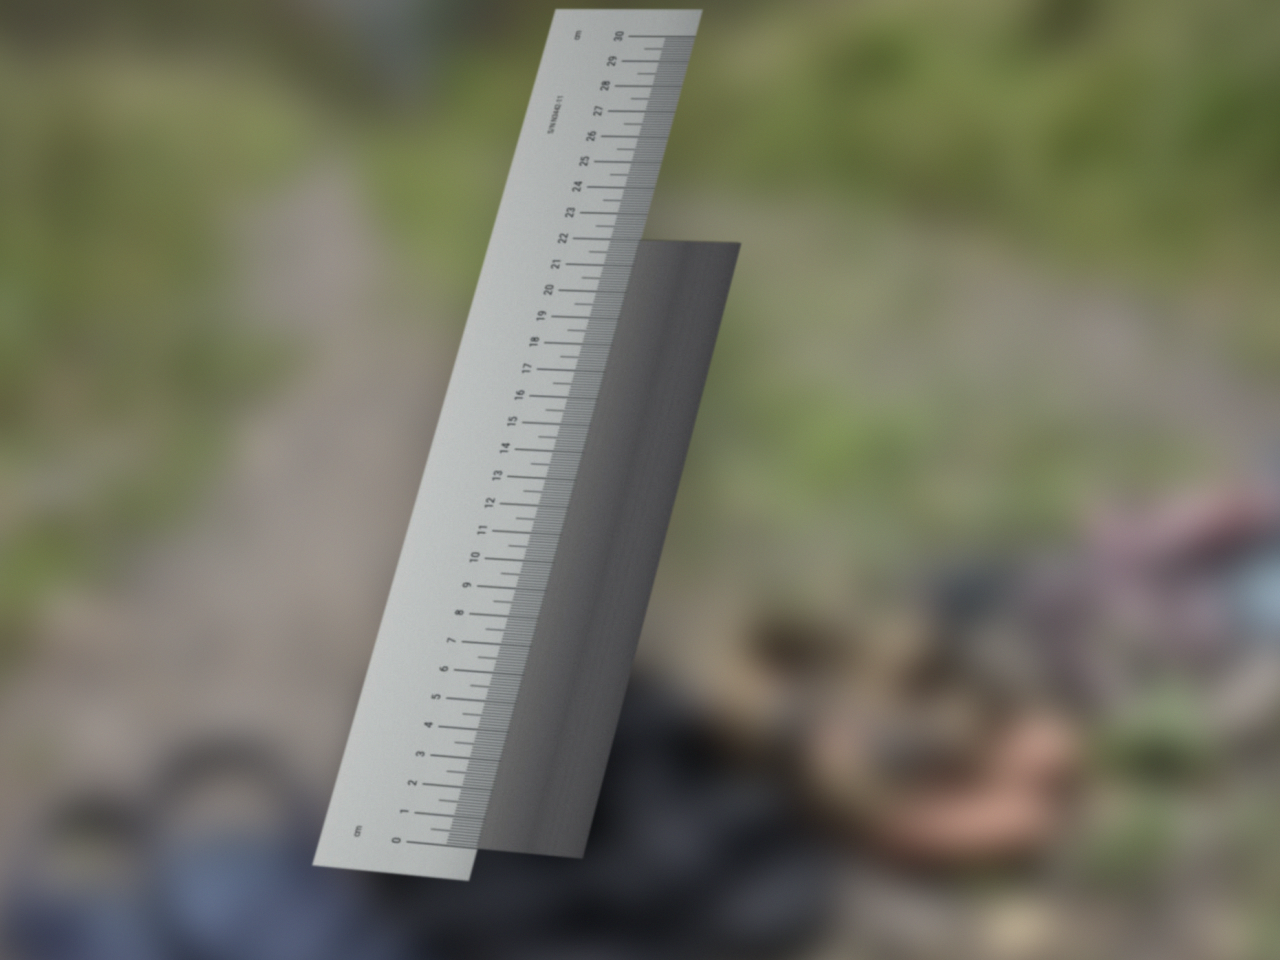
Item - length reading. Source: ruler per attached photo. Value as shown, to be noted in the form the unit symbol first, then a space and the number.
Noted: cm 22
